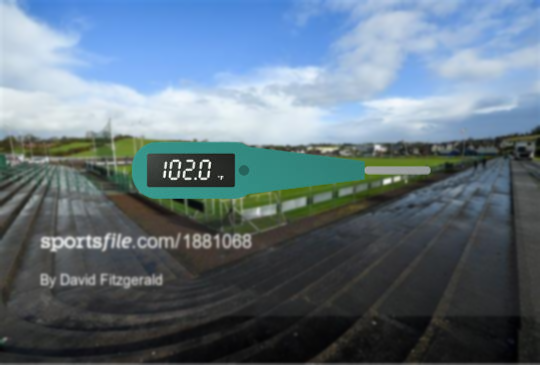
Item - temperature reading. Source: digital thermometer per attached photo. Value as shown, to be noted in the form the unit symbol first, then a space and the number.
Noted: °F 102.0
